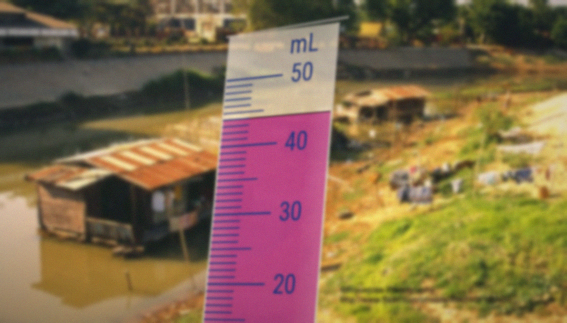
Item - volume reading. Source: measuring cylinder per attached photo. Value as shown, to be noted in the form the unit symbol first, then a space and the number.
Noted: mL 44
